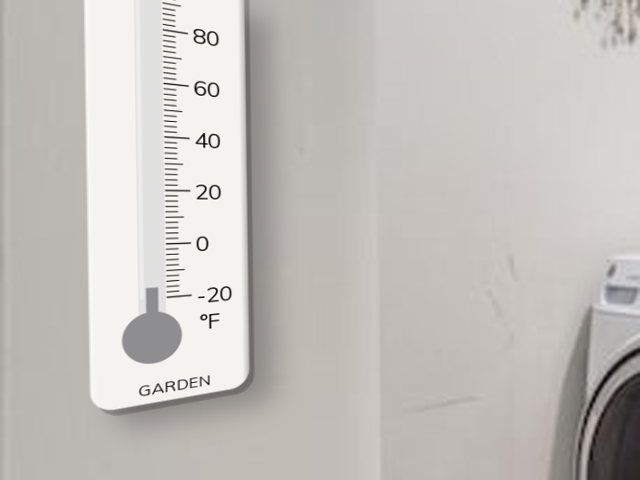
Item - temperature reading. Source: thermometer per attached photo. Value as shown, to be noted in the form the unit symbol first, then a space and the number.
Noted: °F -16
